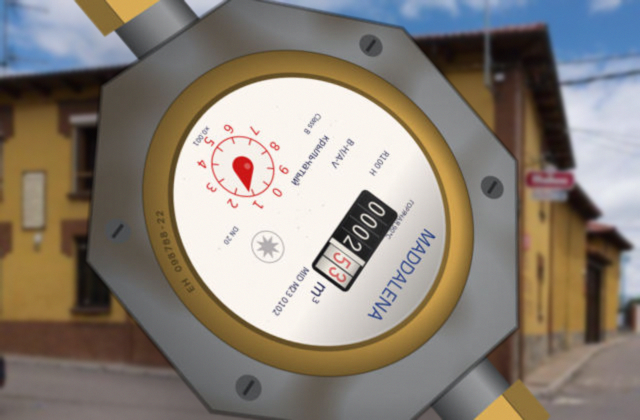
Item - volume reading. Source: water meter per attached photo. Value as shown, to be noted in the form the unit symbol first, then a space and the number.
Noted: m³ 2.531
